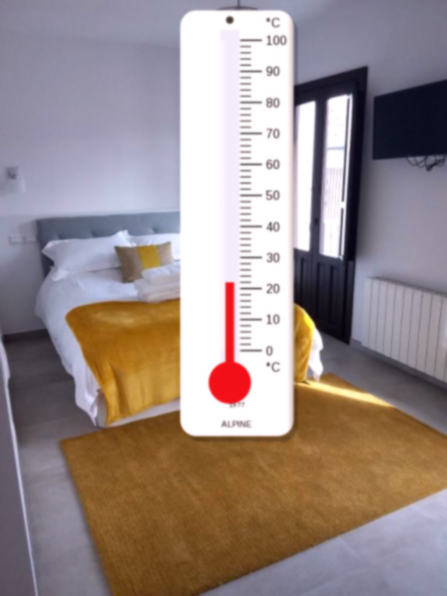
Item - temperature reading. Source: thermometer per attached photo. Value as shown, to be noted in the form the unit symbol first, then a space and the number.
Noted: °C 22
